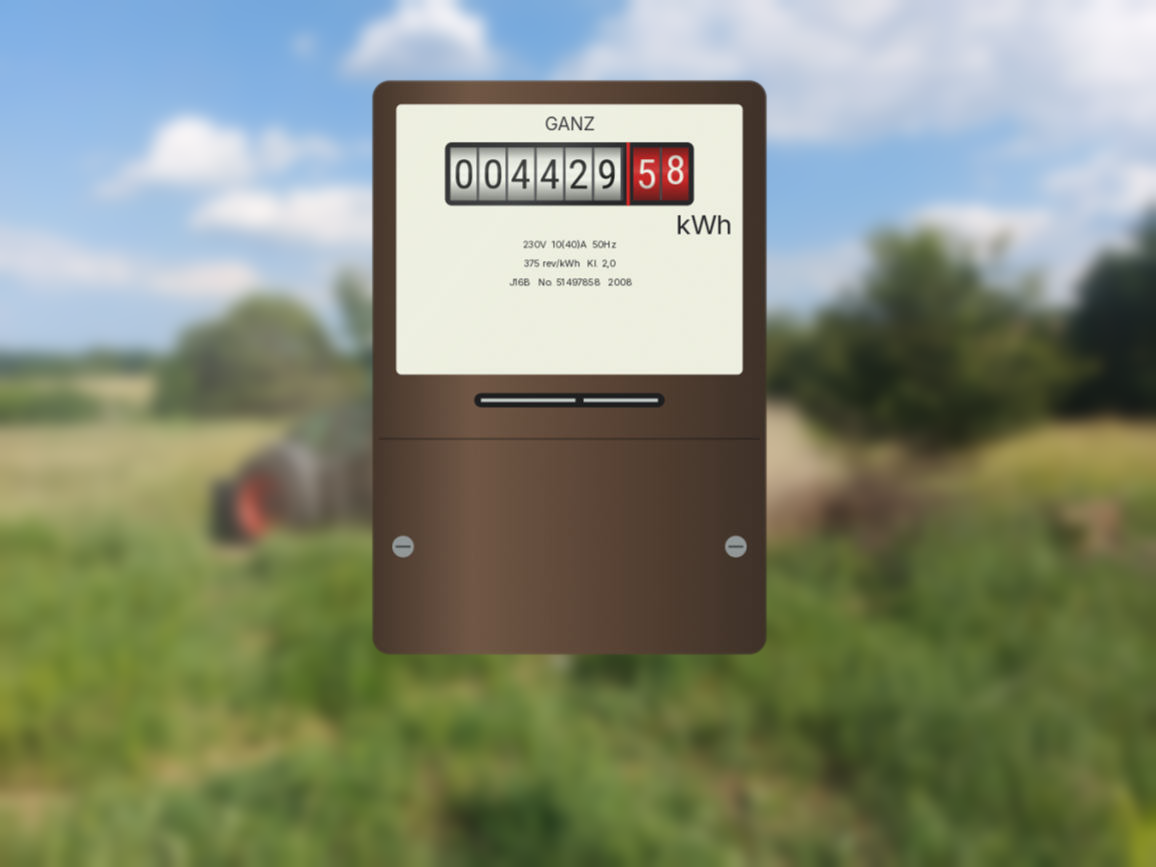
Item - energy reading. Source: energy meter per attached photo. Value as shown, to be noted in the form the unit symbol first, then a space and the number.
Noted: kWh 4429.58
